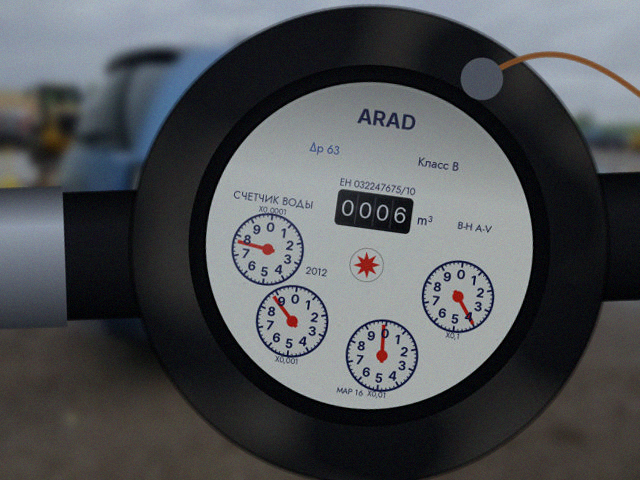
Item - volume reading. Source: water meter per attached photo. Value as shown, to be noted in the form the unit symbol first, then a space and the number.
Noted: m³ 6.3987
